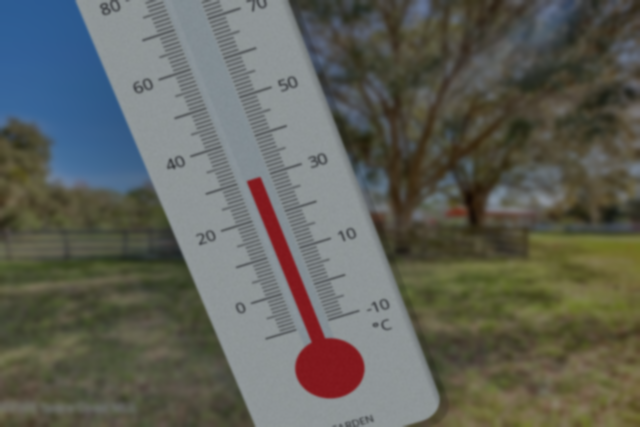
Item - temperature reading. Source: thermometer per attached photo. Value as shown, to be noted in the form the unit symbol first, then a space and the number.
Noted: °C 30
